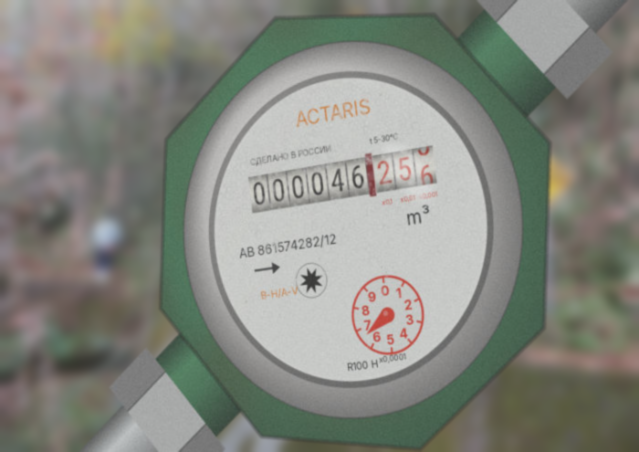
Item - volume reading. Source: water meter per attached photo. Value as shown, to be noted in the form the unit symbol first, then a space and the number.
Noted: m³ 46.2556
